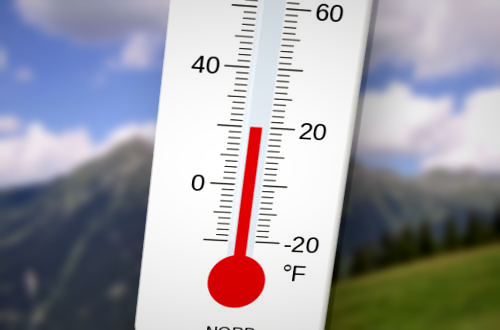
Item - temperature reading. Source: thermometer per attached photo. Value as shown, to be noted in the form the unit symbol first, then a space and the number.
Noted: °F 20
